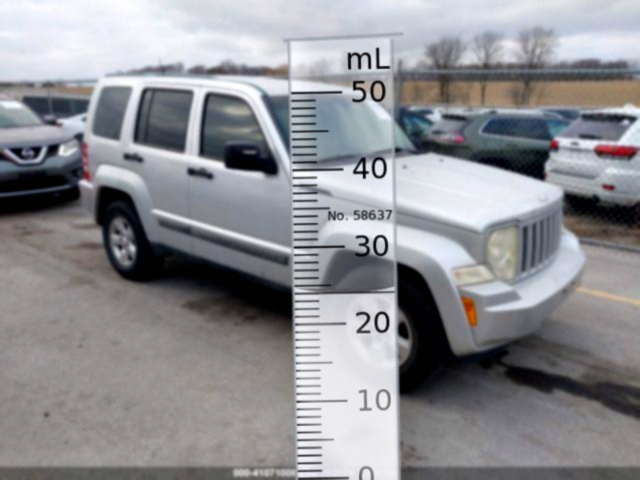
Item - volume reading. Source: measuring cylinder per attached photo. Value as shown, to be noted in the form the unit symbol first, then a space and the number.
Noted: mL 24
